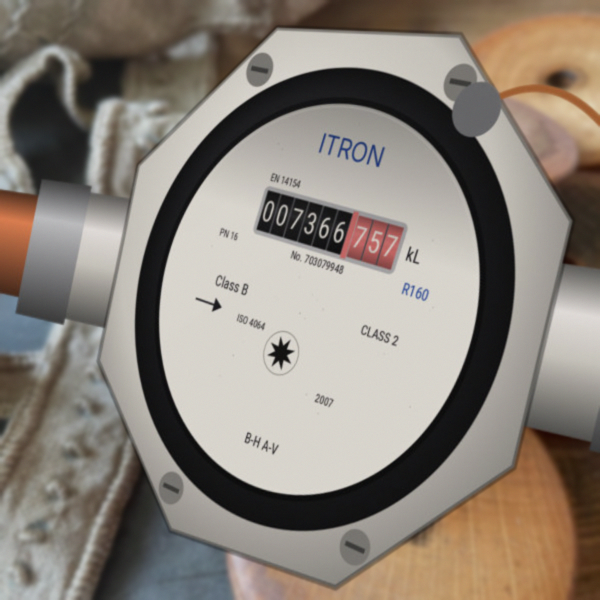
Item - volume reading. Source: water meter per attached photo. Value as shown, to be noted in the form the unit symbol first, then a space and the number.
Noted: kL 7366.757
